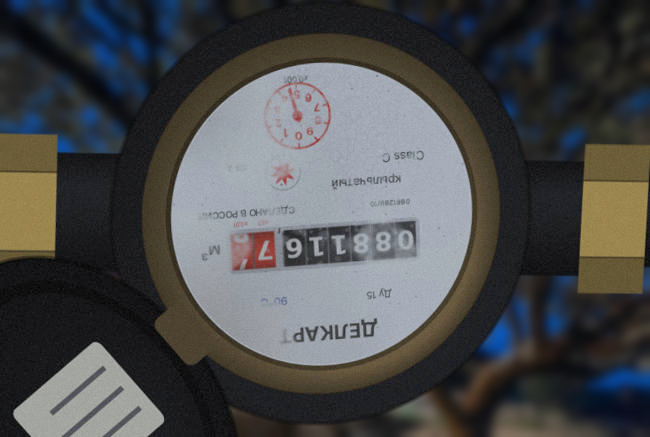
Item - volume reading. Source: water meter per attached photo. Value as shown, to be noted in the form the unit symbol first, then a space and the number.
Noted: m³ 88116.774
